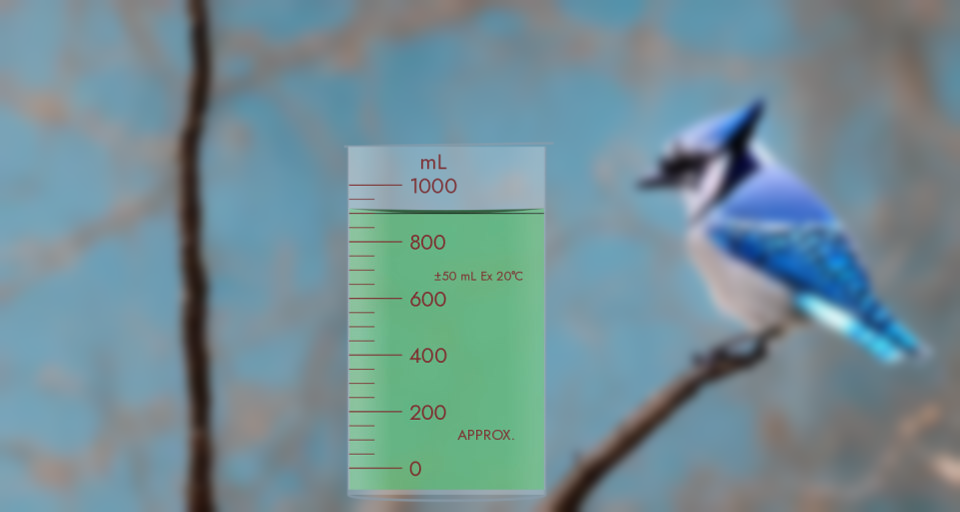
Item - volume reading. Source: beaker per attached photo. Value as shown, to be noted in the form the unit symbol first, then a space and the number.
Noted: mL 900
